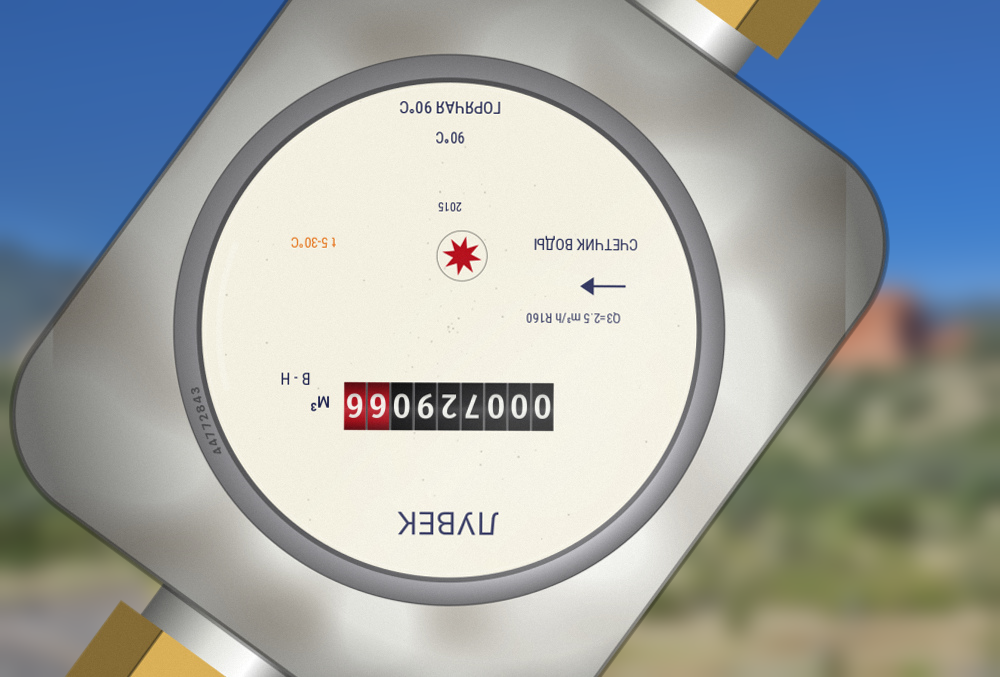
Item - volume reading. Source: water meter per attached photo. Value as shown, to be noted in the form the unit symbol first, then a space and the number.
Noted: m³ 7290.66
